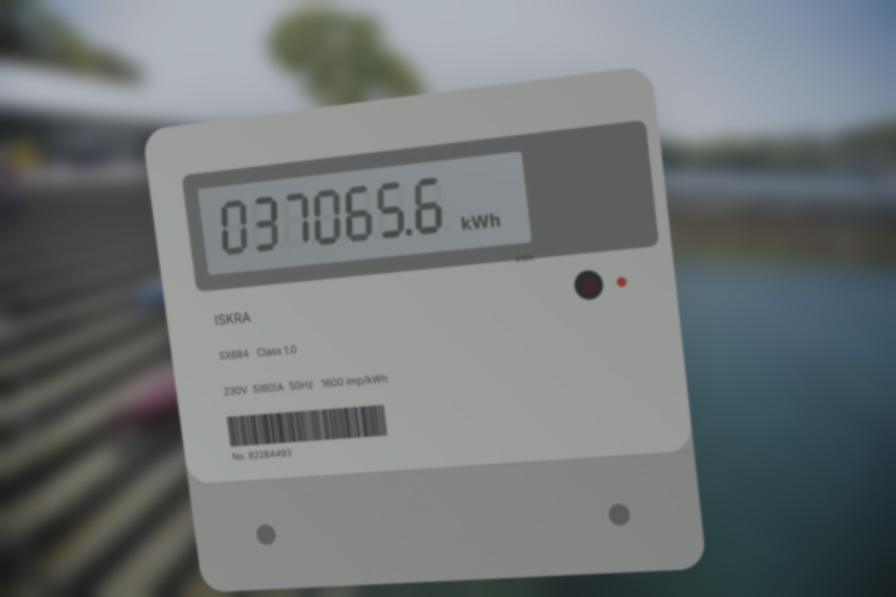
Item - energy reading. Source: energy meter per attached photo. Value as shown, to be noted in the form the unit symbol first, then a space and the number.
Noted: kWh 37065.6
